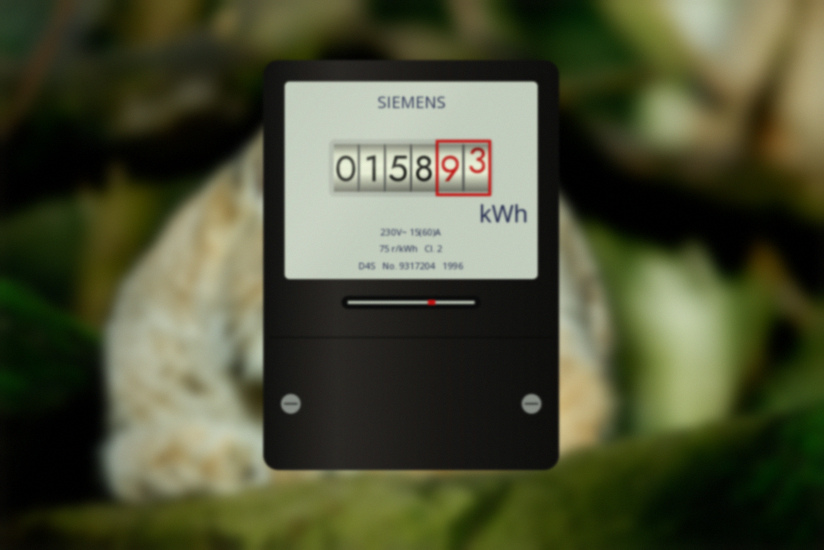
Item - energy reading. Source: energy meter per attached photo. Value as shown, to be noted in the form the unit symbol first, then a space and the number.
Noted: kWh 158.93
